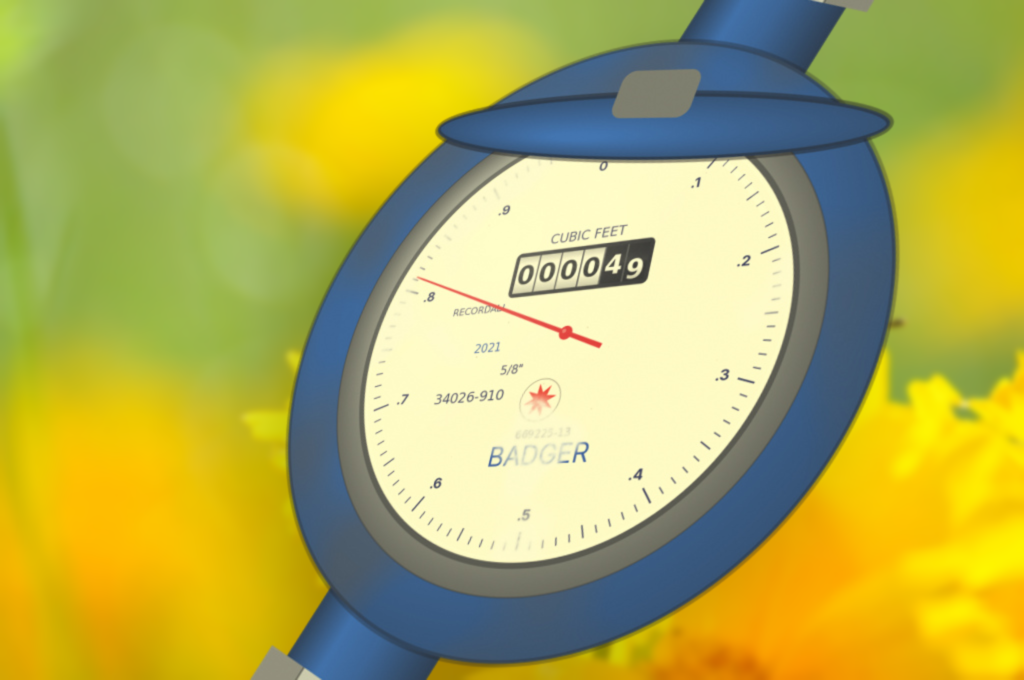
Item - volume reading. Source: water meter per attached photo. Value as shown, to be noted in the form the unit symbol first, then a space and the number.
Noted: ft³ 48.81
